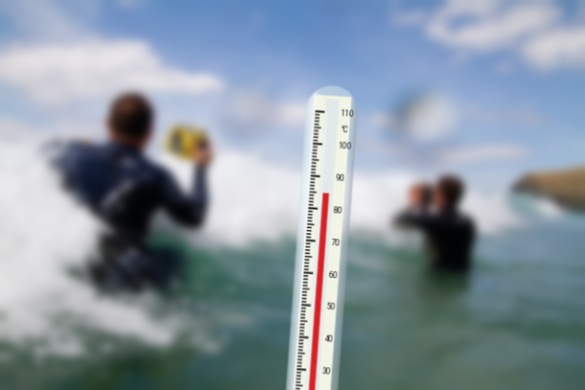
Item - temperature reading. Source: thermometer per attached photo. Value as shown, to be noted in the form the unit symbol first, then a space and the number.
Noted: °C 85
